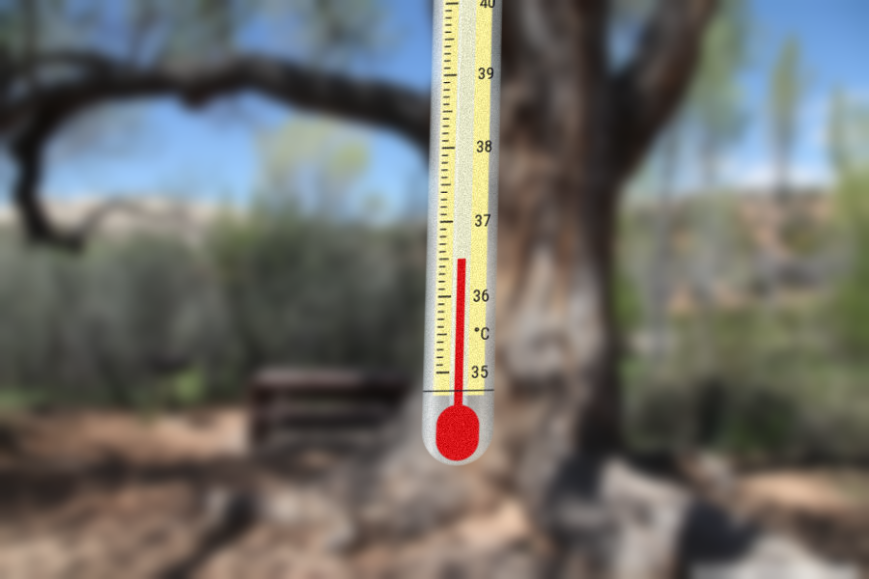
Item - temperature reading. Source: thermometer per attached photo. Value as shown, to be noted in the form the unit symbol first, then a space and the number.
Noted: °C 36.5
